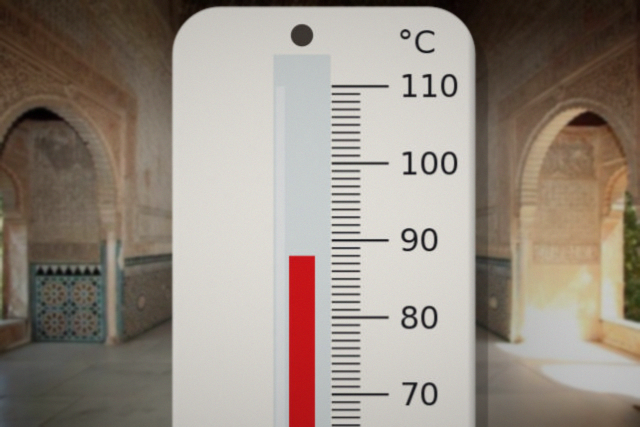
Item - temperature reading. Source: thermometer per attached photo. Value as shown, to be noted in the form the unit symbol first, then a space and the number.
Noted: °C 88
